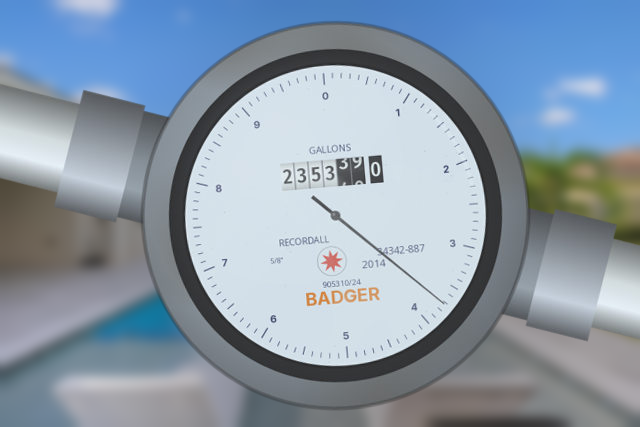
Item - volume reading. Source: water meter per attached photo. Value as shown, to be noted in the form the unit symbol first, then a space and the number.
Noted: gal 2353393.7
